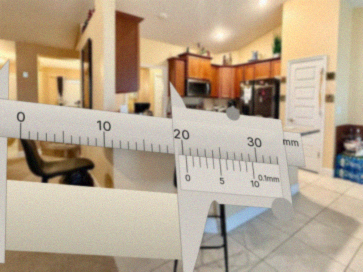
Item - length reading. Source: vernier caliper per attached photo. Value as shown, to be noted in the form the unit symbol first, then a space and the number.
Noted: mm 20.4
